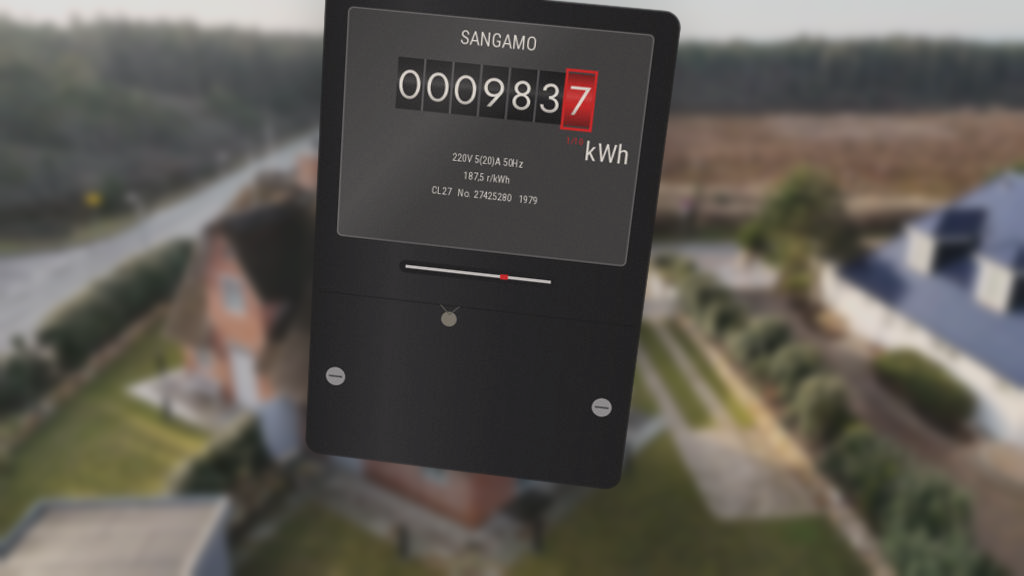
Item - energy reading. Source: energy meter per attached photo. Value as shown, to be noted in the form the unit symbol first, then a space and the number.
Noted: kWh 983.7
